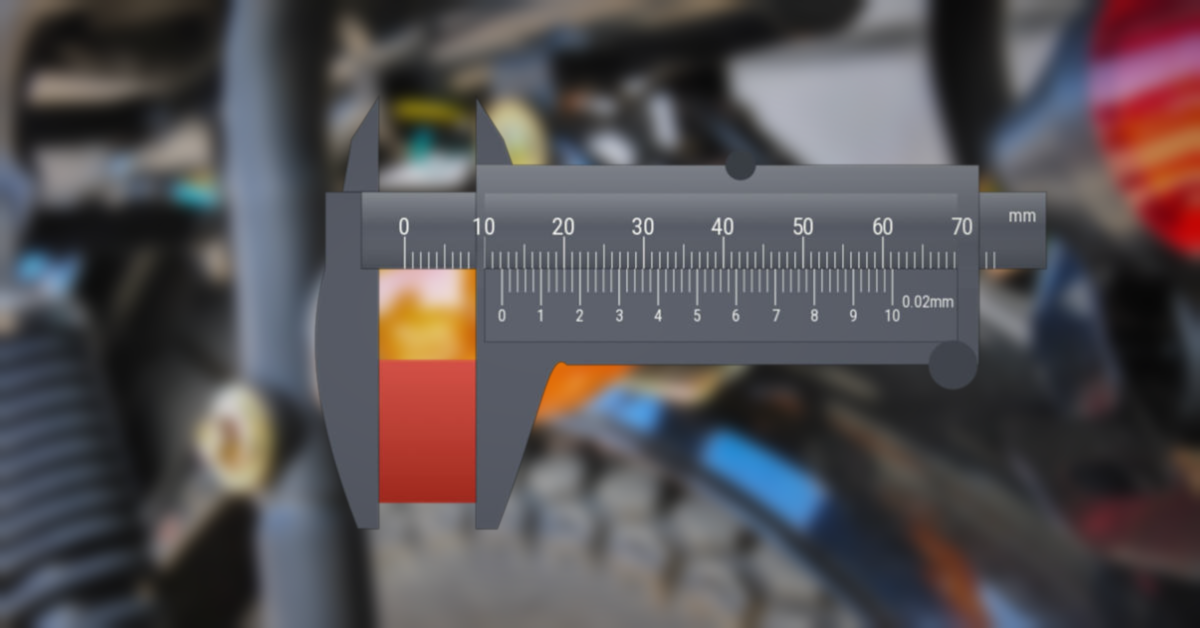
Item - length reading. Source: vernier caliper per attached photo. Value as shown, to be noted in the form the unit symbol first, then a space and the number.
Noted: mm 12.2
